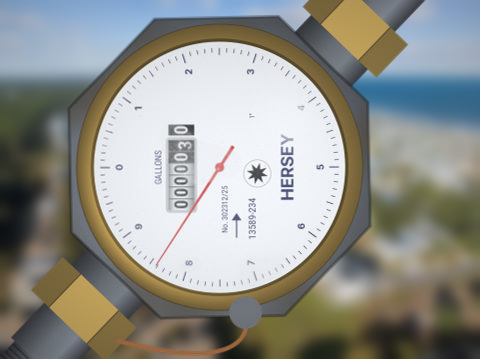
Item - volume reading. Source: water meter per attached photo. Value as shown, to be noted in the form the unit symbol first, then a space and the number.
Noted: gal 28.4
